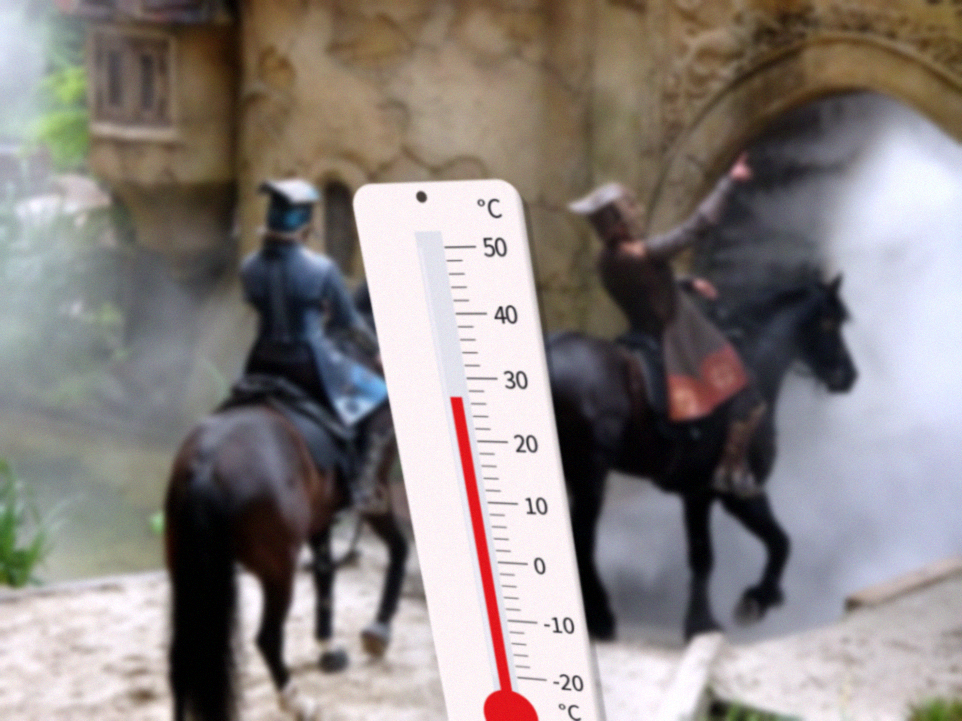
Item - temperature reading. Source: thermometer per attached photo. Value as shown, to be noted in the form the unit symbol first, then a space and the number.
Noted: °C 27
